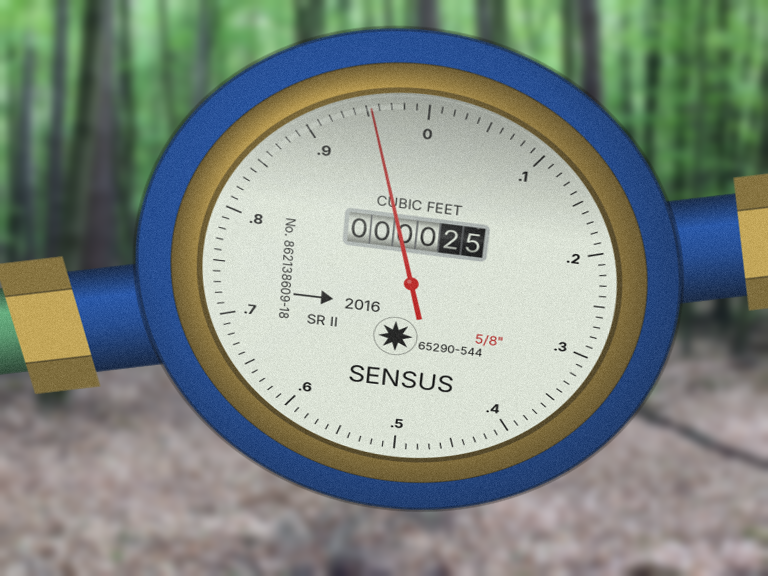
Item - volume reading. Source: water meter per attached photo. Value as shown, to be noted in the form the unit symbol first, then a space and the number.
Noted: ft³ 24.95
